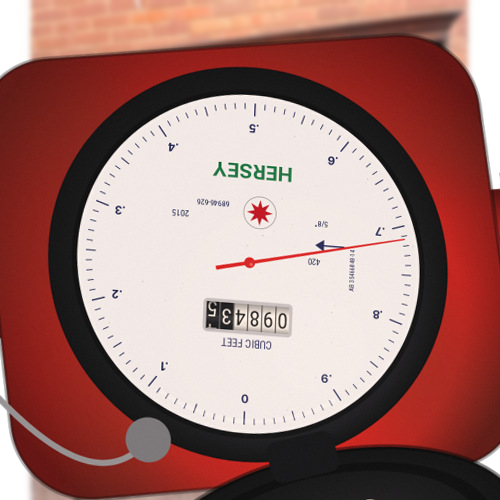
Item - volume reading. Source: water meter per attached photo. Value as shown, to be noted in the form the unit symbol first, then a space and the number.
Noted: ft³ 98434.71
